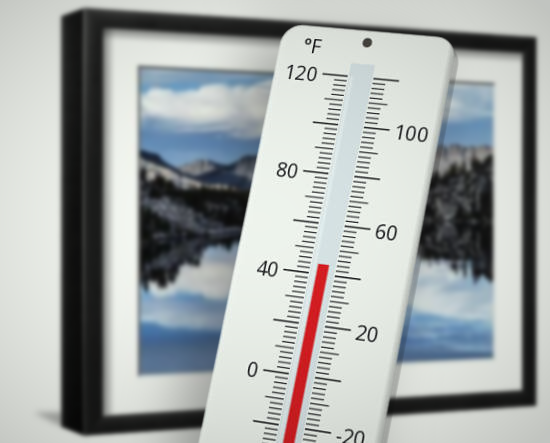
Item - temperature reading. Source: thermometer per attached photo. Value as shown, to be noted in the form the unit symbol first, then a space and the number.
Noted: °F 44
